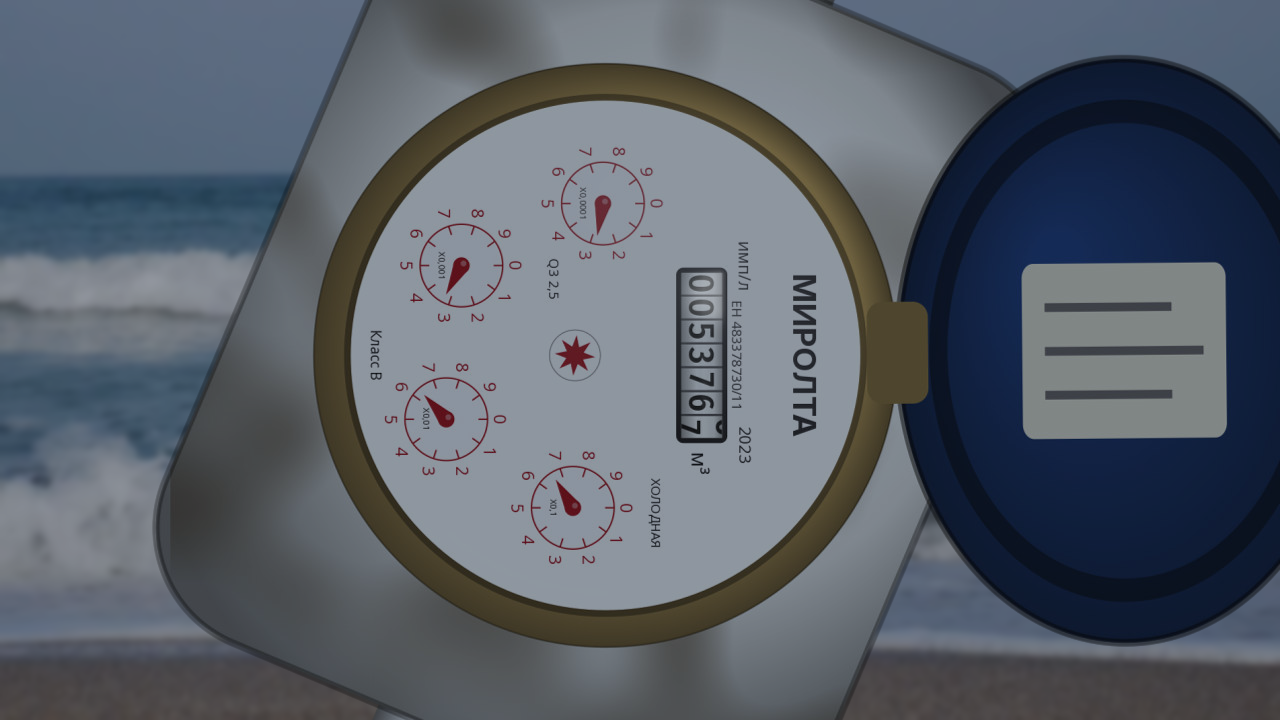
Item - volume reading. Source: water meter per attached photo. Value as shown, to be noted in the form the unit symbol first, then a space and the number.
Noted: m³ 53766.6632
